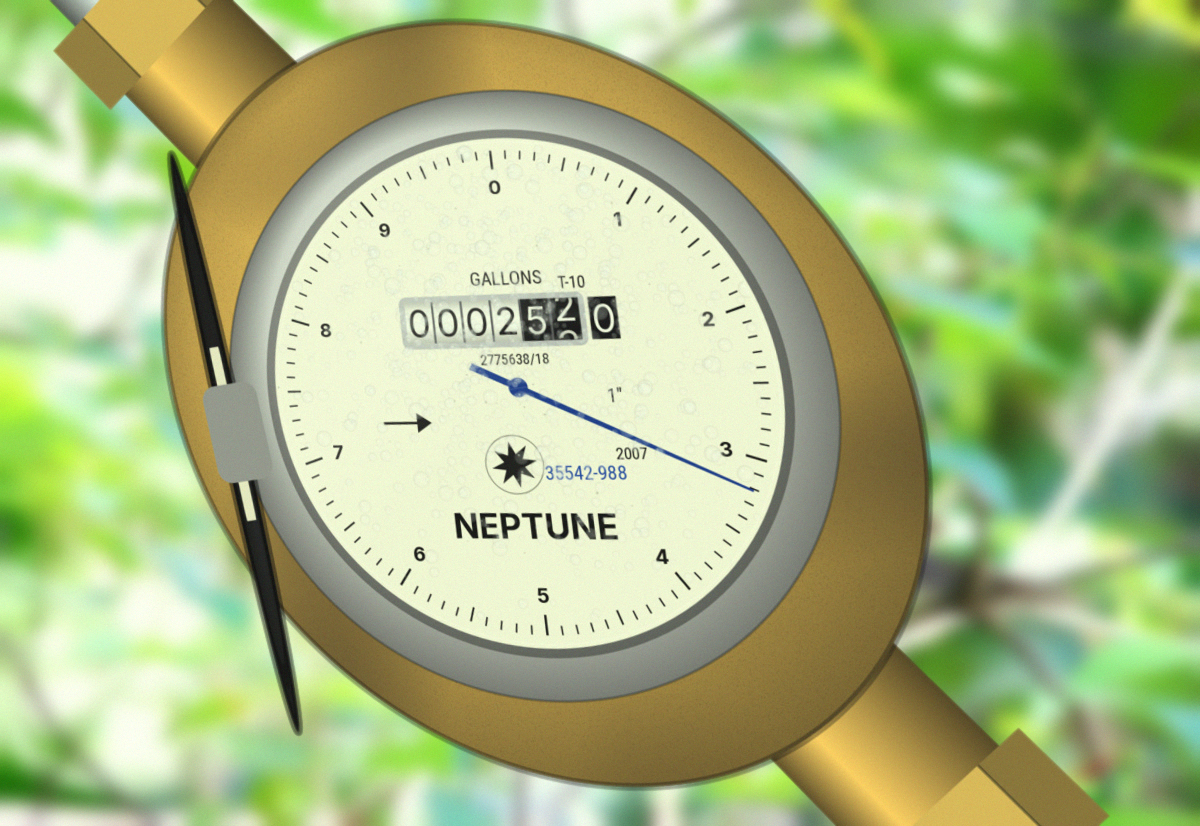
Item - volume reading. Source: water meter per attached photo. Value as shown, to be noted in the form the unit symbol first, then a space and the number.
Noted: gal 2523.2
